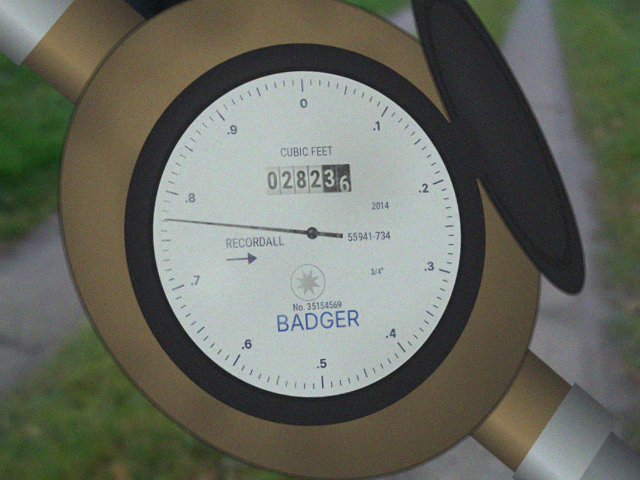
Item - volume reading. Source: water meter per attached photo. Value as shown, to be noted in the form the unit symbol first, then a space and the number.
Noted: ft³ 28235.77
